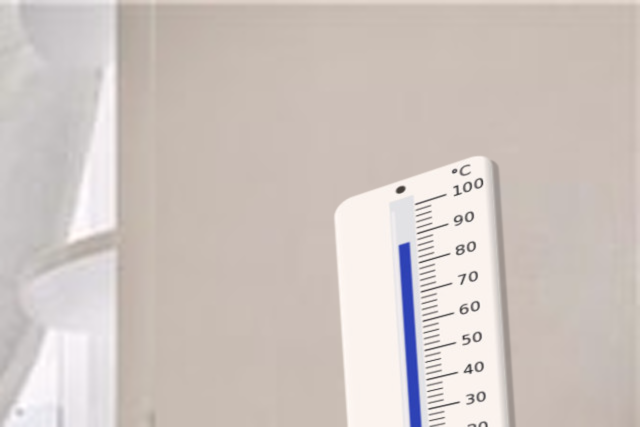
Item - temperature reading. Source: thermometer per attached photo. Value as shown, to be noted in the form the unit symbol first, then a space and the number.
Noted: °C 88
